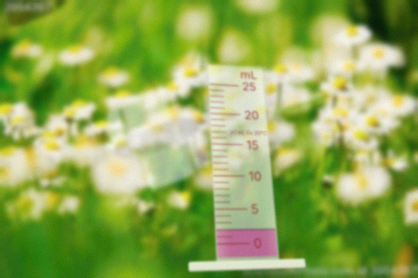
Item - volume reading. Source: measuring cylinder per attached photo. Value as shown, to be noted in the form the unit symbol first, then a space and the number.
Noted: mL 2
